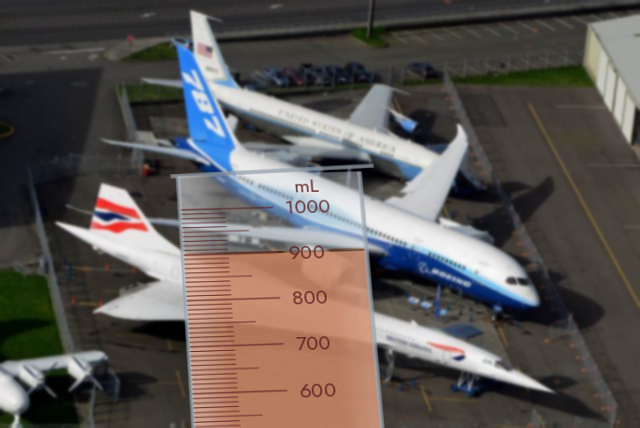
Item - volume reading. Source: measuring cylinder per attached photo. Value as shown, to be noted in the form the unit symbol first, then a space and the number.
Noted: mL 900
